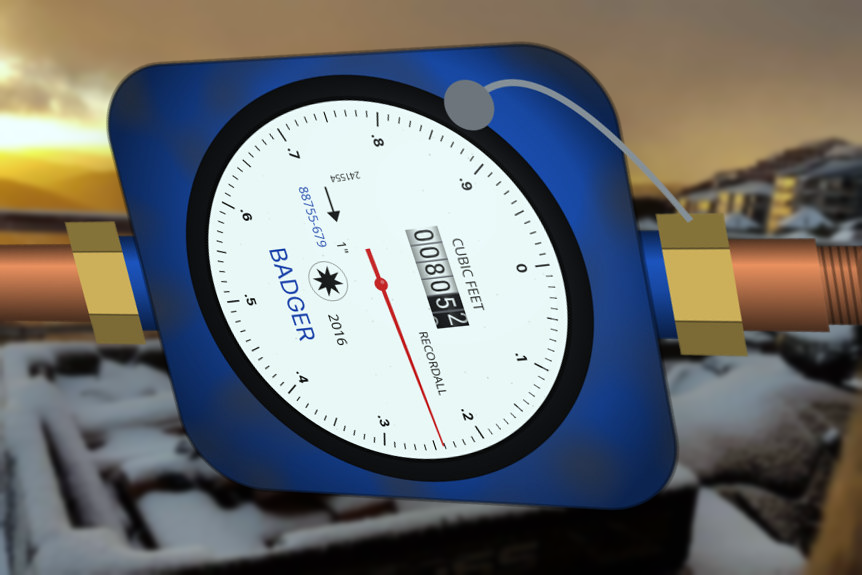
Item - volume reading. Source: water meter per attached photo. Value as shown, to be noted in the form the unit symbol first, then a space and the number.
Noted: ft³ 8052.24
